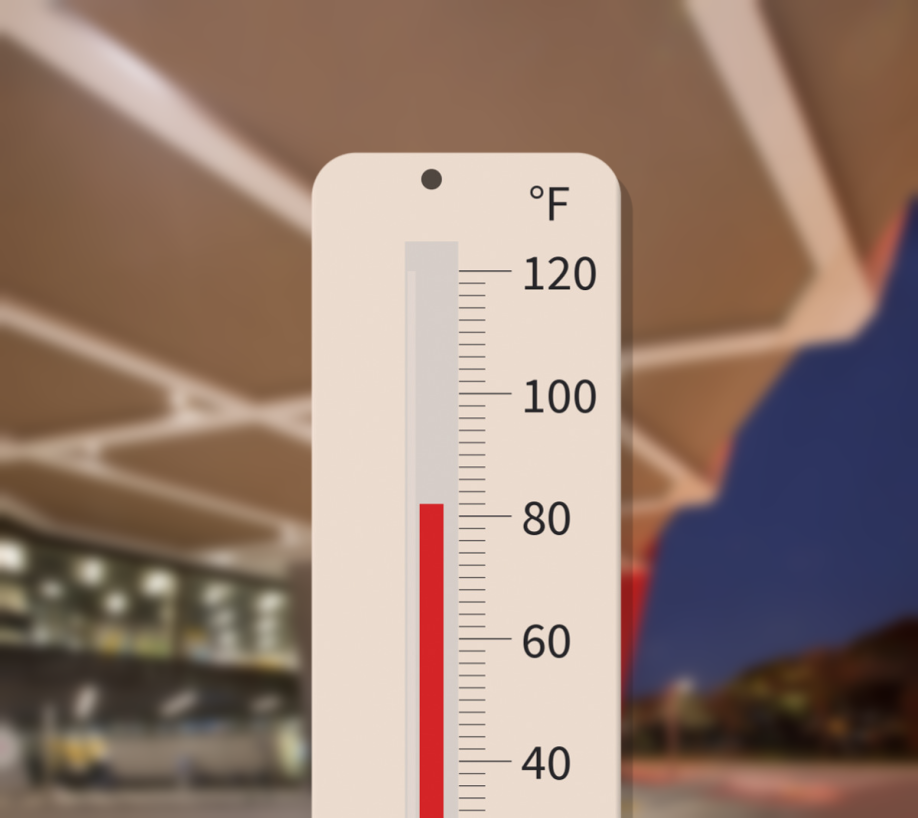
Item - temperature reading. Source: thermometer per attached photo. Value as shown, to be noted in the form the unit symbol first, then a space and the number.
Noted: °F 82
